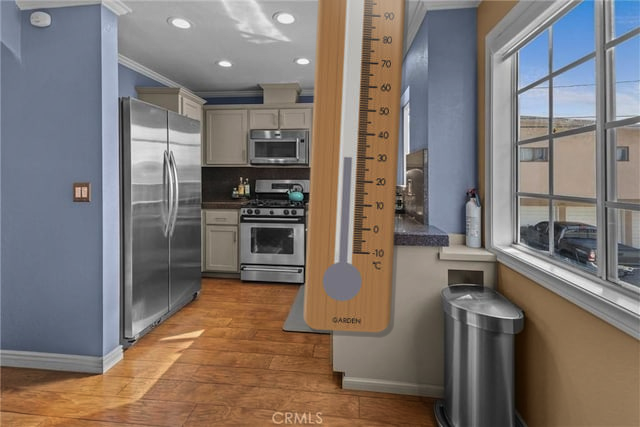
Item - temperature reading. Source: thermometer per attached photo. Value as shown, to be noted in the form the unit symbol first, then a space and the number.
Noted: °C 30
